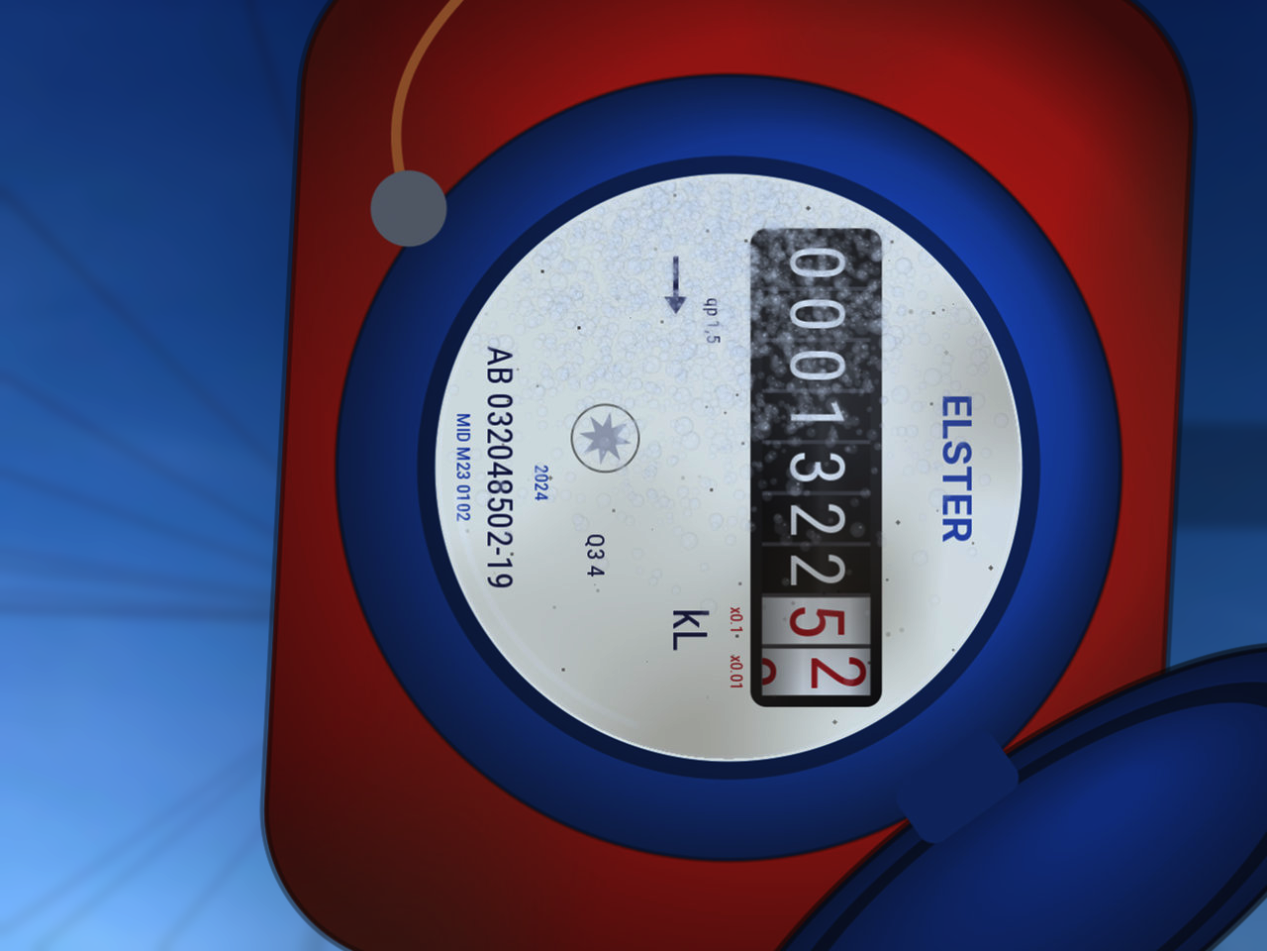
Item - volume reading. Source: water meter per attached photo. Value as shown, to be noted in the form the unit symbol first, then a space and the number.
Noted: kL 1322.52
